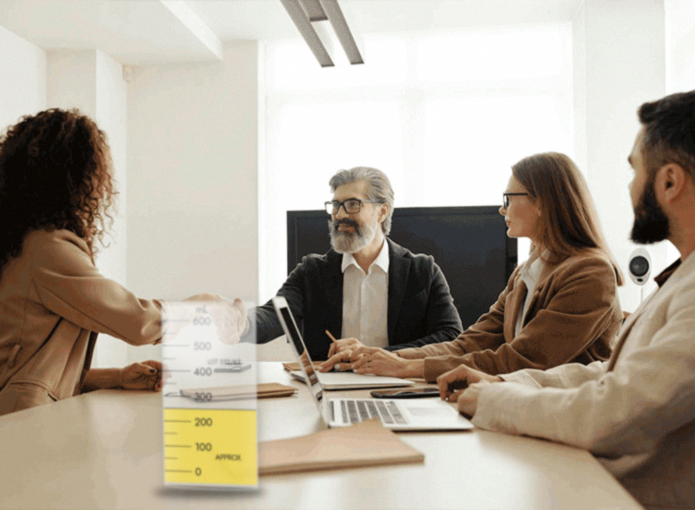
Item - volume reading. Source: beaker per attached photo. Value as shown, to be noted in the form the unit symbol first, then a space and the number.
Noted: mL 250
